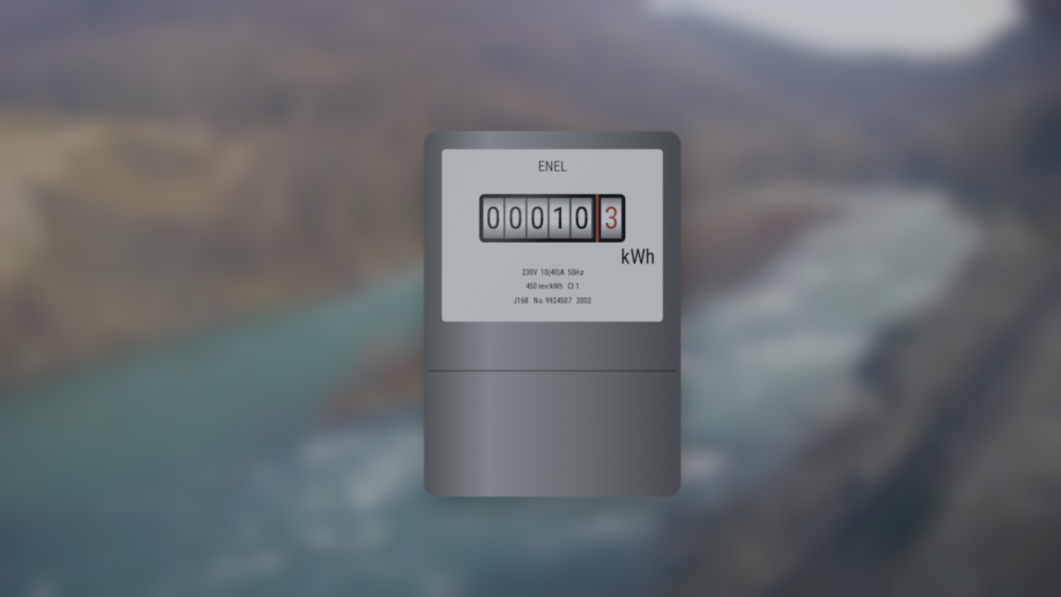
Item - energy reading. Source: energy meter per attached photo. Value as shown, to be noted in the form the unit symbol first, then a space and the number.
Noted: kWh 10.3
